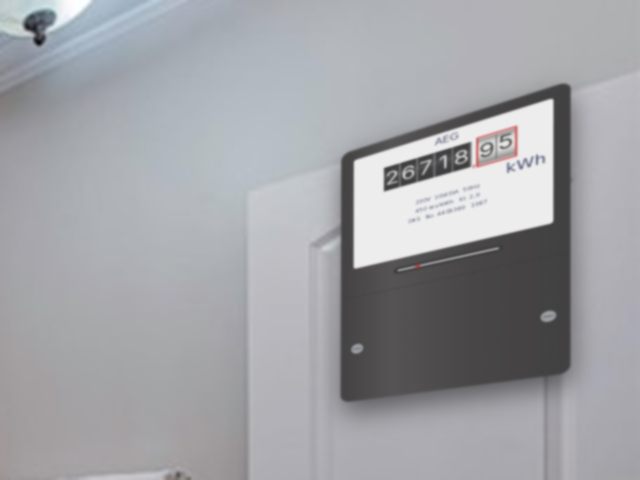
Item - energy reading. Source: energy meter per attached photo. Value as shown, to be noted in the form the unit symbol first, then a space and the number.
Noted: kWh 26718.95
